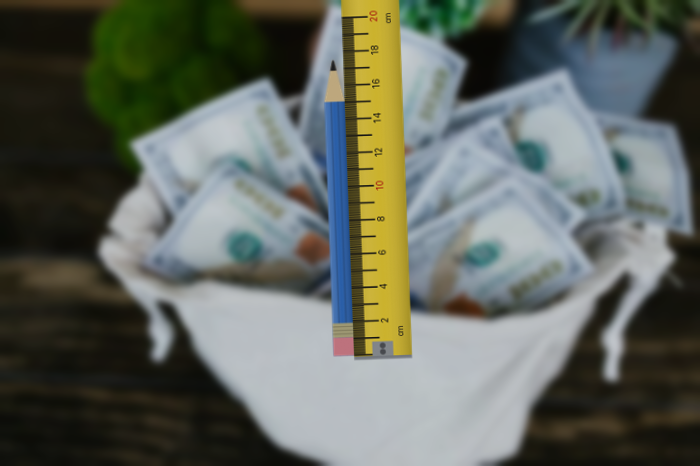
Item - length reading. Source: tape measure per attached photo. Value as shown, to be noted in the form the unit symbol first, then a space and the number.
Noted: cm 17.5
